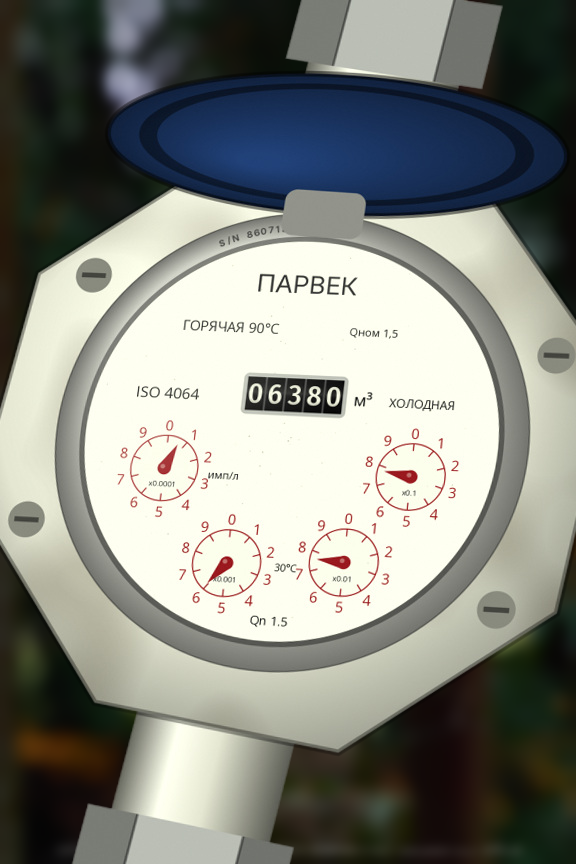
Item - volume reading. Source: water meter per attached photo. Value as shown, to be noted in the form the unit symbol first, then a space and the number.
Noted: m³ 6380.7760
